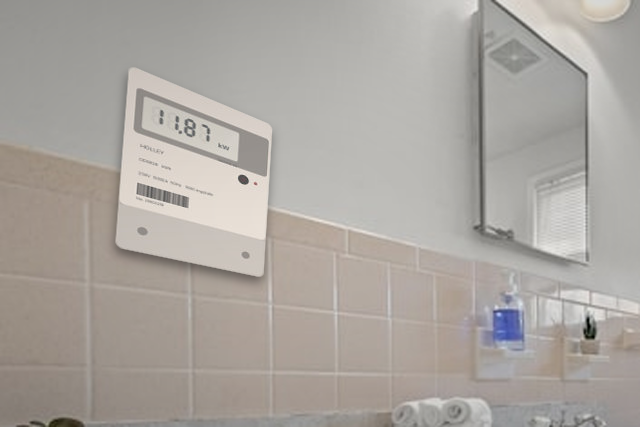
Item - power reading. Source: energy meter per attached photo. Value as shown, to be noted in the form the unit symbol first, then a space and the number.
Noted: kW 11.87
